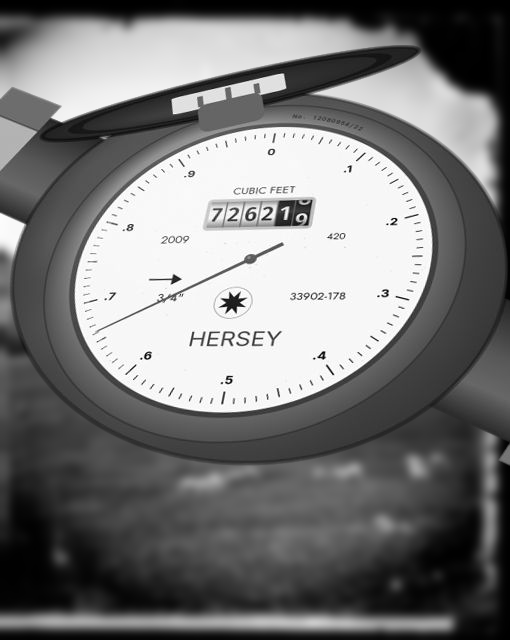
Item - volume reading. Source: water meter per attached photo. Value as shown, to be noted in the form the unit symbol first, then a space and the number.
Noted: ft³ 726218.66
